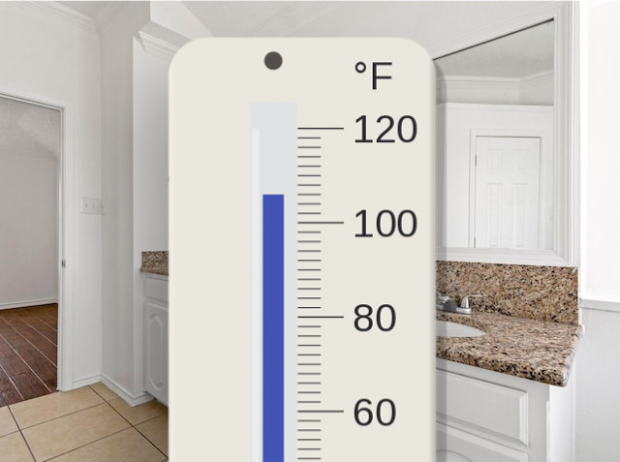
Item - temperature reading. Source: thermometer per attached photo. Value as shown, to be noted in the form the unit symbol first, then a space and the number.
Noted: °F 106
